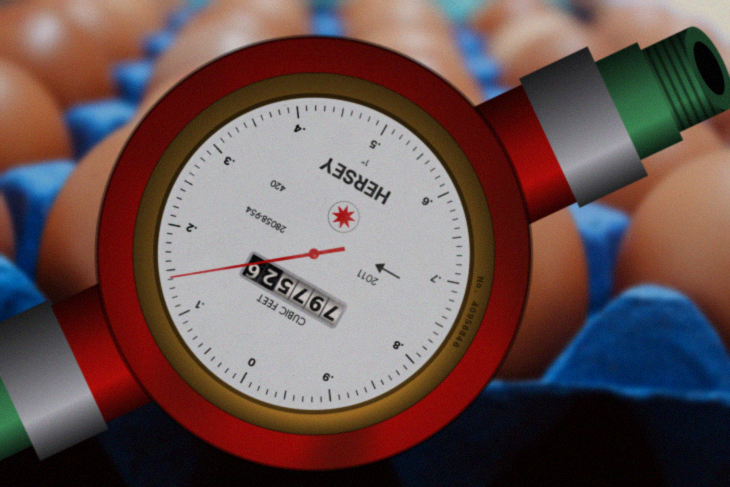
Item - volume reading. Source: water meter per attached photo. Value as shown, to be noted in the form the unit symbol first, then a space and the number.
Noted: ft³ 797526.14
